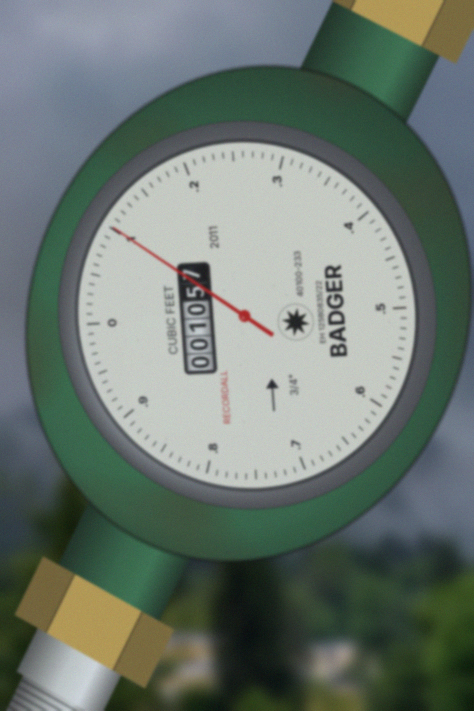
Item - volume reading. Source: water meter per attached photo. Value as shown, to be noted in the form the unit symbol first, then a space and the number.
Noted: ft³ 1057.10
